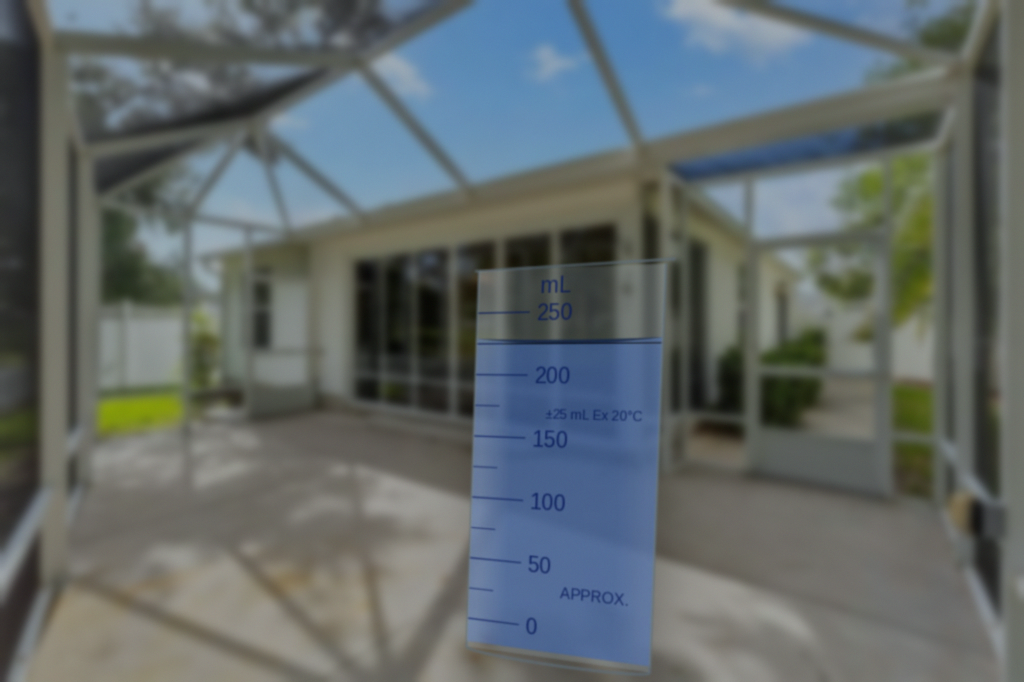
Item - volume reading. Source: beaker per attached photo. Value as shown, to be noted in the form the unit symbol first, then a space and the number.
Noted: mL 225
